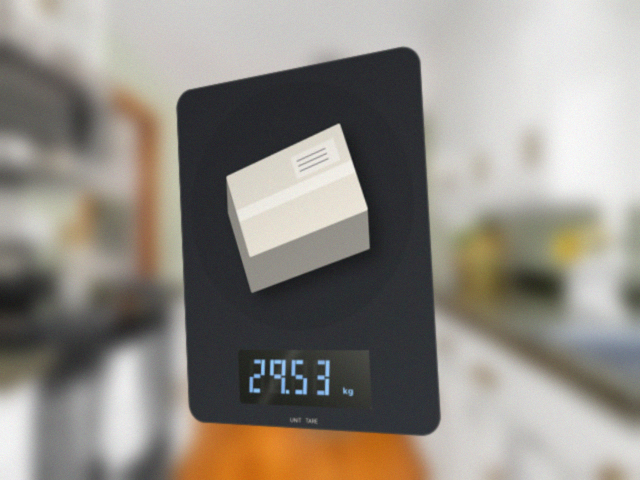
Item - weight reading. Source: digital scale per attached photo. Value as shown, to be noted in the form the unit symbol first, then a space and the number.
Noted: kg 29.53
